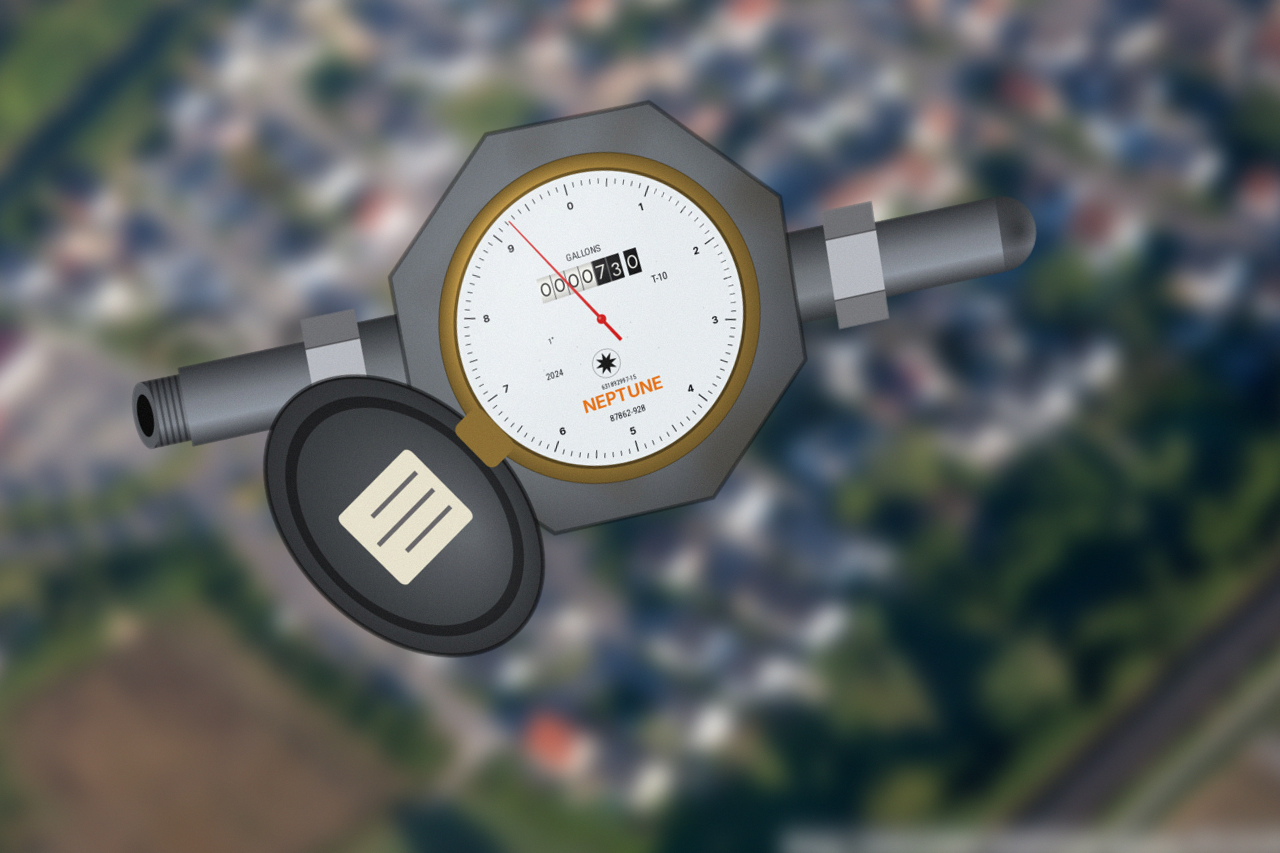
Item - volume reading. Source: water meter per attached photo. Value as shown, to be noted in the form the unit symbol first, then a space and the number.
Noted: gal 729.2
